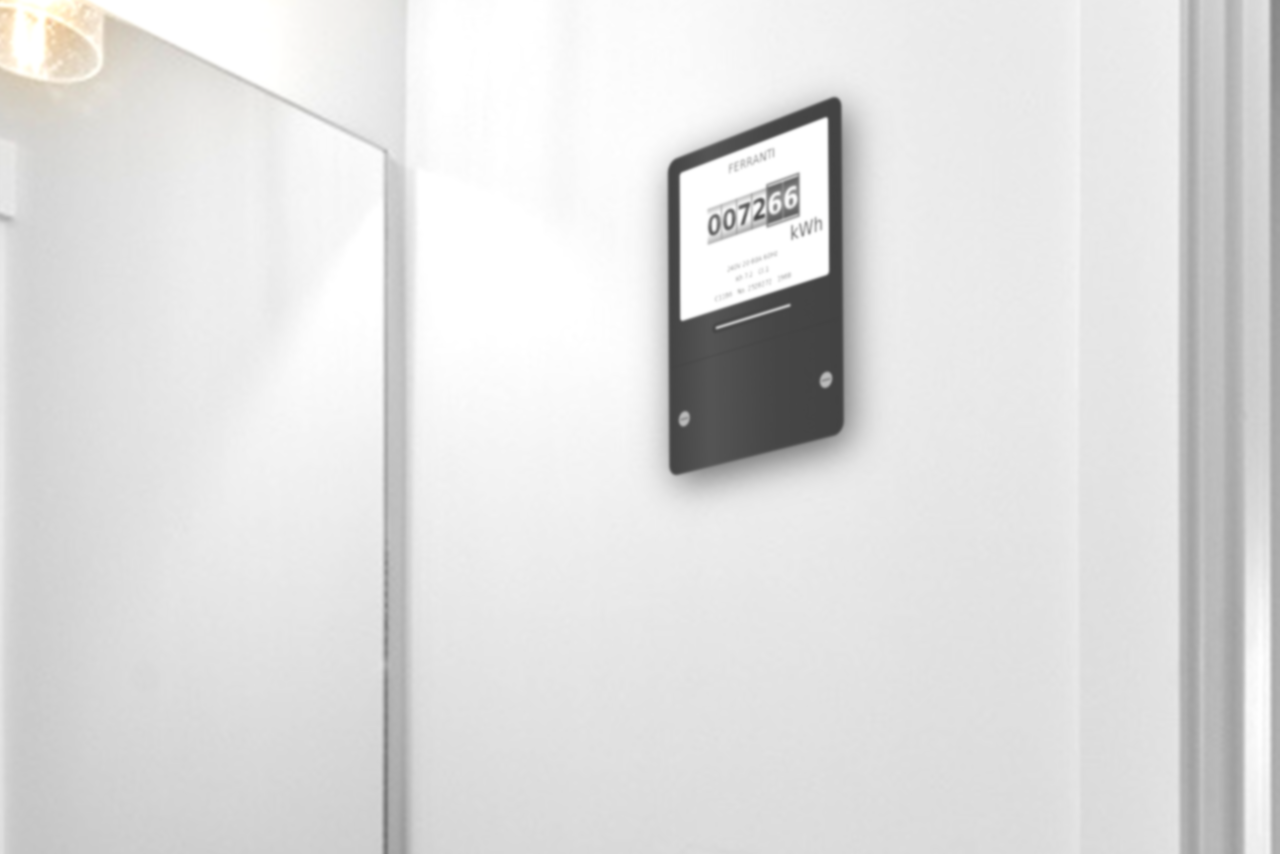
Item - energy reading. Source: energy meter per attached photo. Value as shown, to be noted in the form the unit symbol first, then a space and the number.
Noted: kWh 72.66
